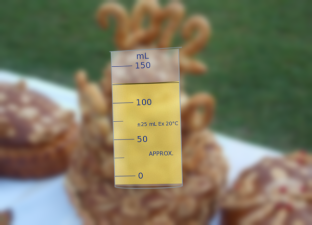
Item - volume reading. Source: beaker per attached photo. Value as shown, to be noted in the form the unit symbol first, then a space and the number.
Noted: mL 125
